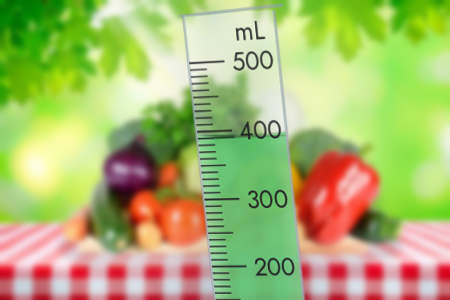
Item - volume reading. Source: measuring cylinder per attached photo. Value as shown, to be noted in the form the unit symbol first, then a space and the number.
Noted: mL 390
